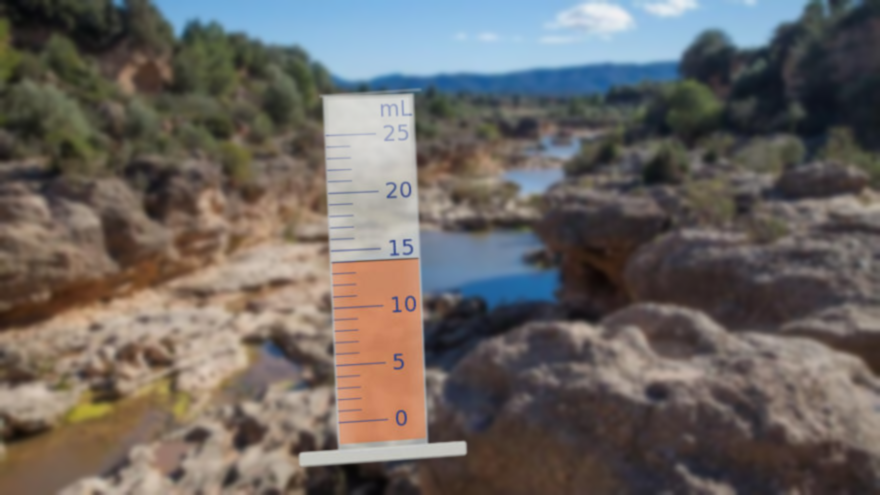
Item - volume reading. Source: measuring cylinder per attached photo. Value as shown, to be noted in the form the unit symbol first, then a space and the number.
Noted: mL 14
